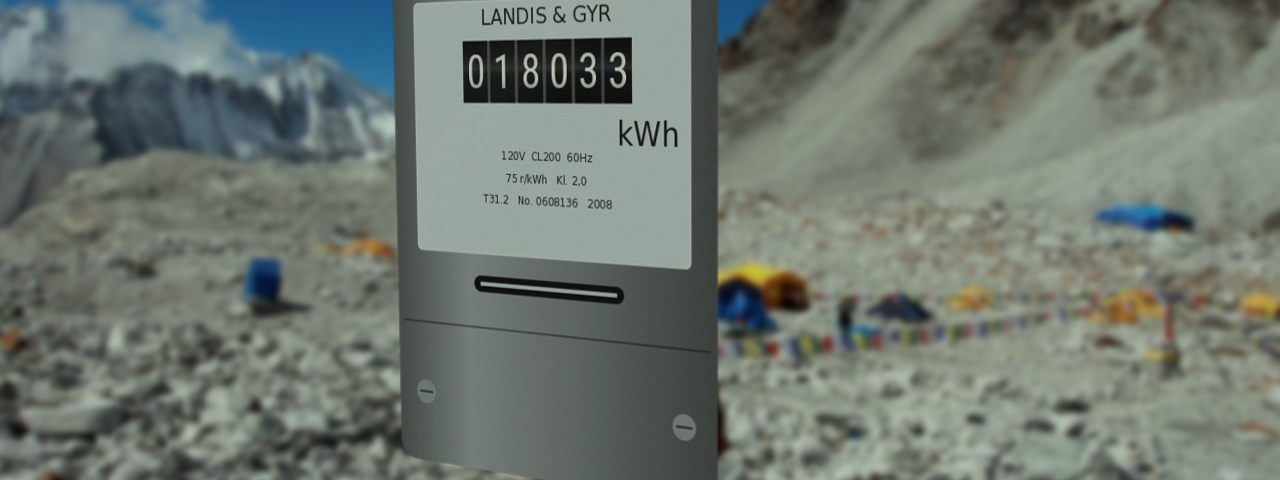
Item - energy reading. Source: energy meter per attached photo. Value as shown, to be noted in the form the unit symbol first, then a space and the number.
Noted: kWh 18033
